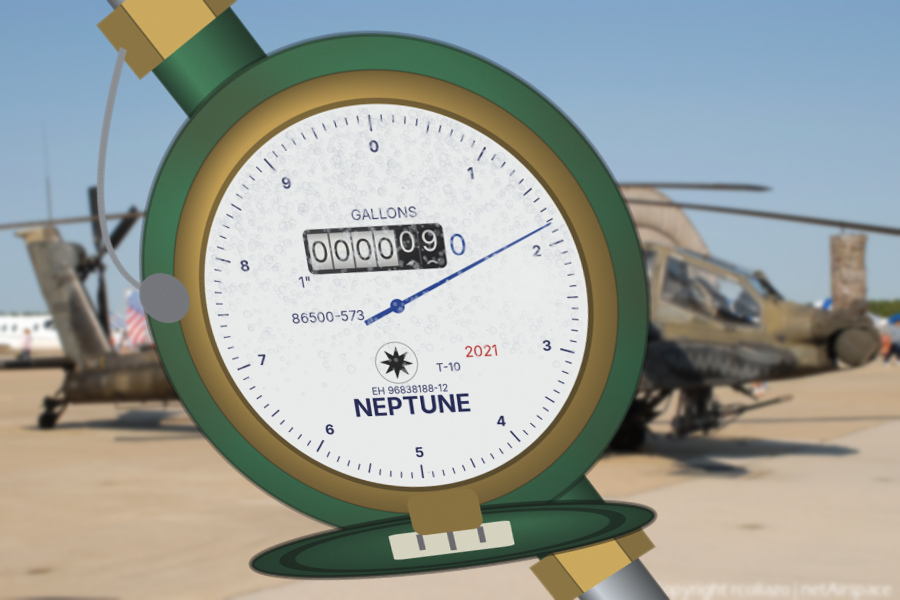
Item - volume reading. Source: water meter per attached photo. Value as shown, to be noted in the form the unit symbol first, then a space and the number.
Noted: gal 91.8
